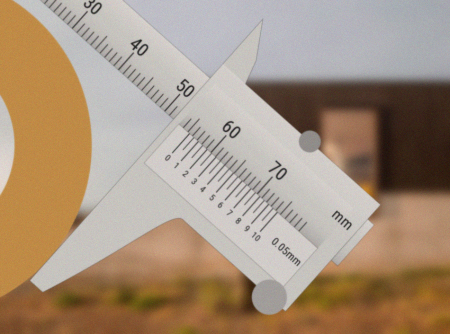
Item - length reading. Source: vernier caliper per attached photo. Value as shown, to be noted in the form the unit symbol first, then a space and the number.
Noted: mm 55.4
